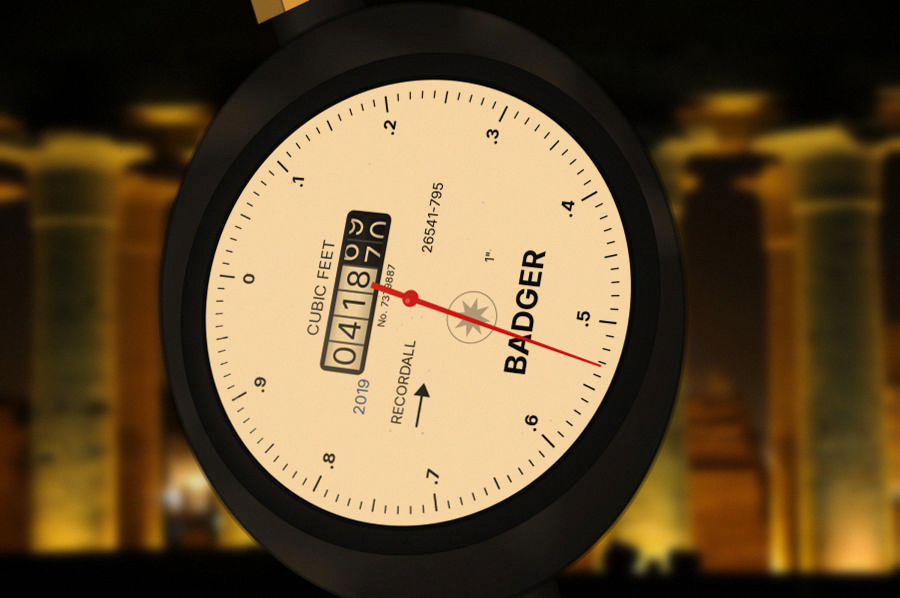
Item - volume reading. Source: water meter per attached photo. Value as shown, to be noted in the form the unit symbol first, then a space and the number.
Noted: ft³ 41869.53
